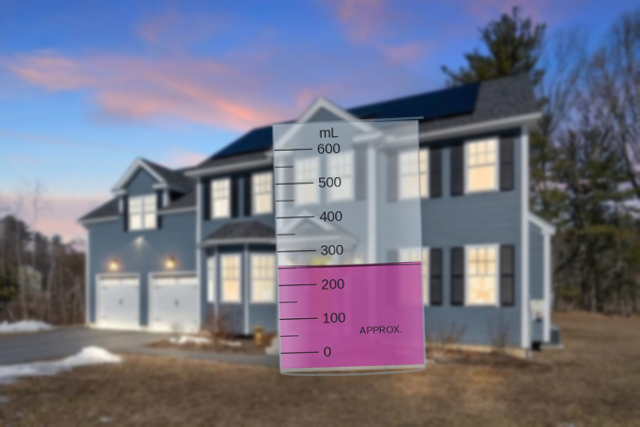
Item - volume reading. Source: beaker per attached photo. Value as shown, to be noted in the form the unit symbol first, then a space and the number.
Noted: mL 250
